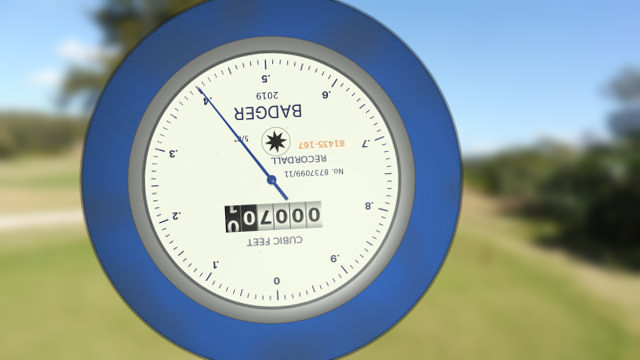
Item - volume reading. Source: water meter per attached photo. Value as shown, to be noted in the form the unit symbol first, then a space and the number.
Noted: ft³ 700.40
